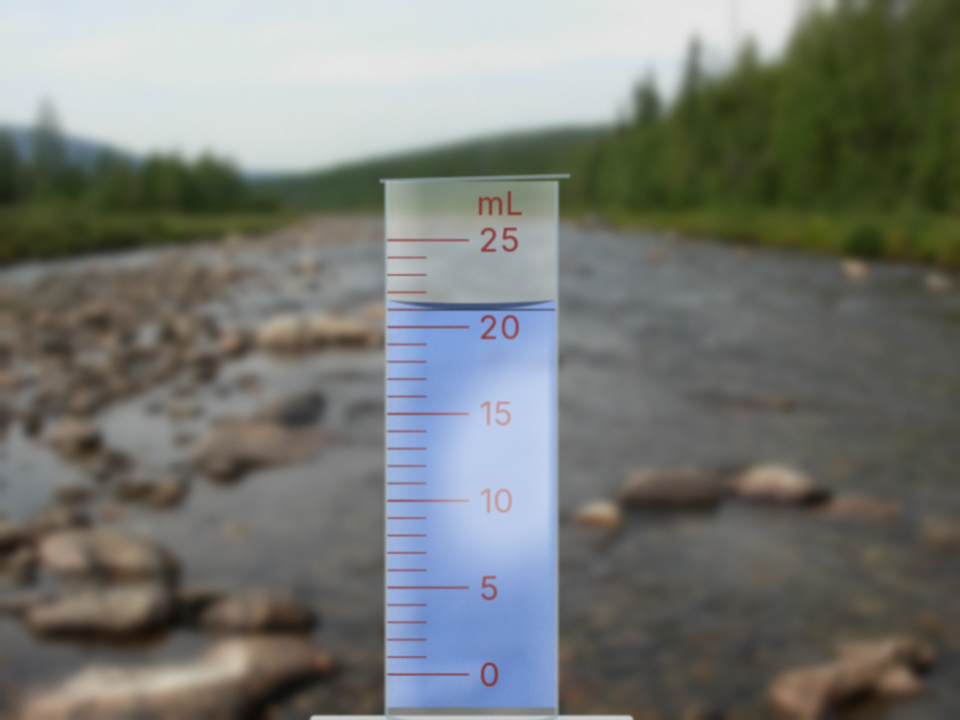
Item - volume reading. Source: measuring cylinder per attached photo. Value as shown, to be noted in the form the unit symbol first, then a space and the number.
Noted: mL 21
